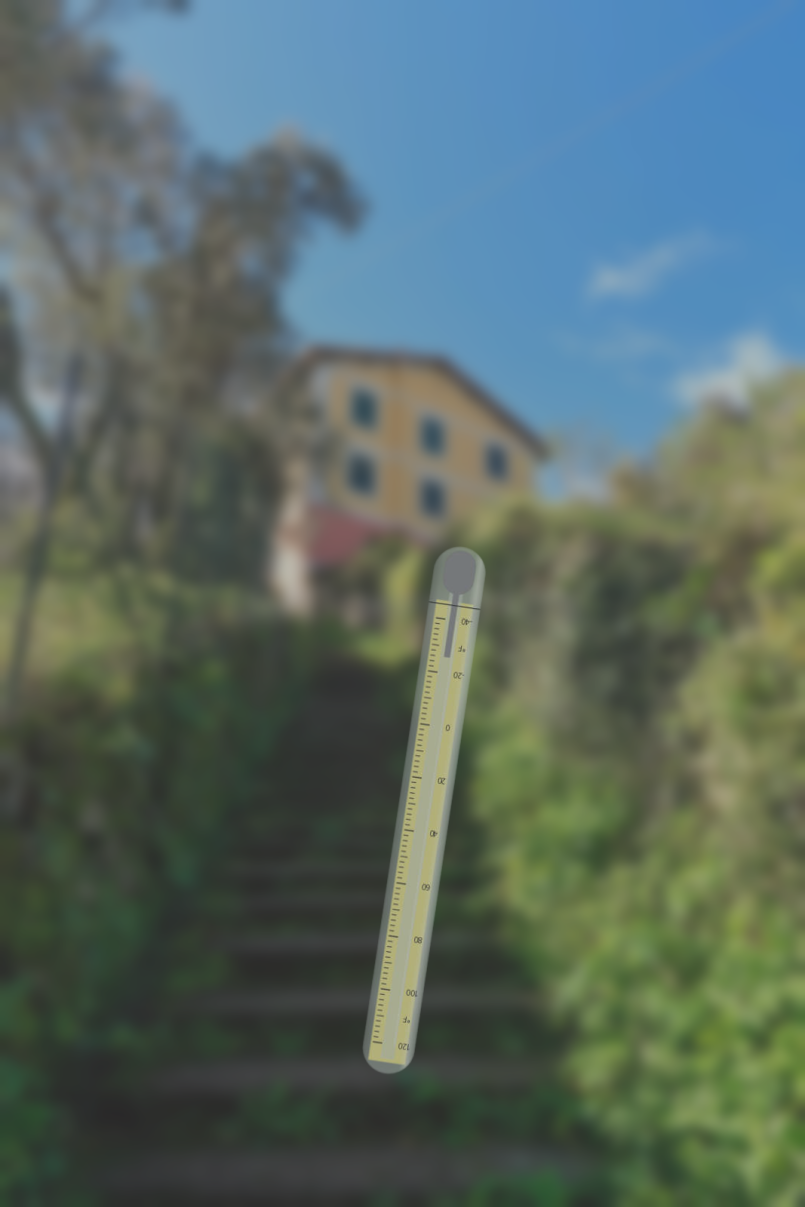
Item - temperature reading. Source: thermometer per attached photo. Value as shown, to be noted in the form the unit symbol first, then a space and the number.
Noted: °F -26
